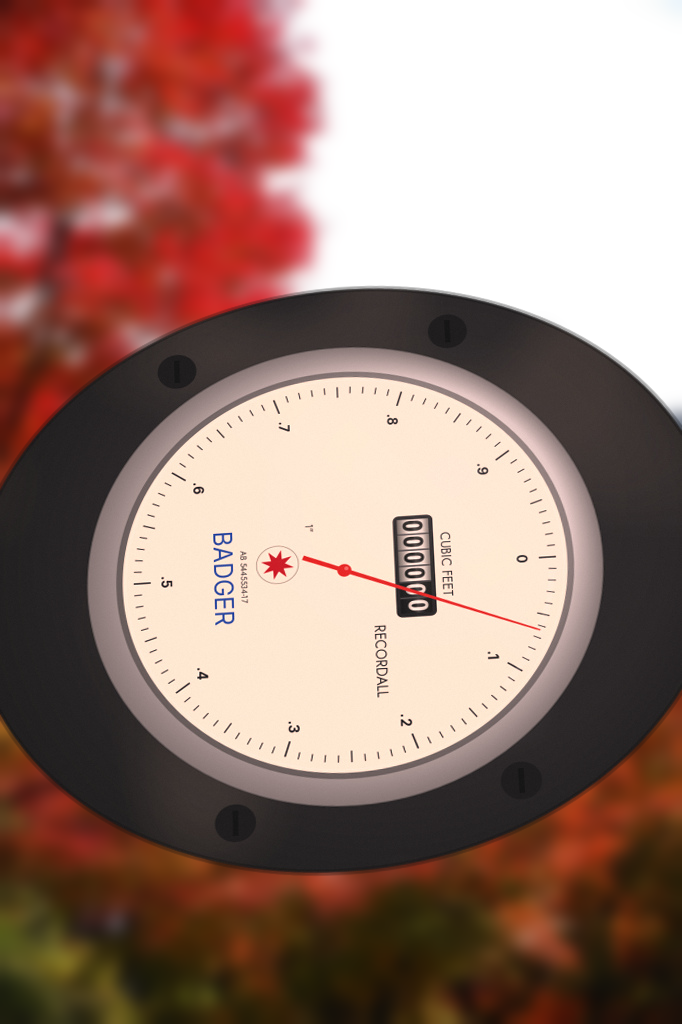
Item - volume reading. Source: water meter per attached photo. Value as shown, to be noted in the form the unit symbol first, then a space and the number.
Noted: ft³ 0.06
